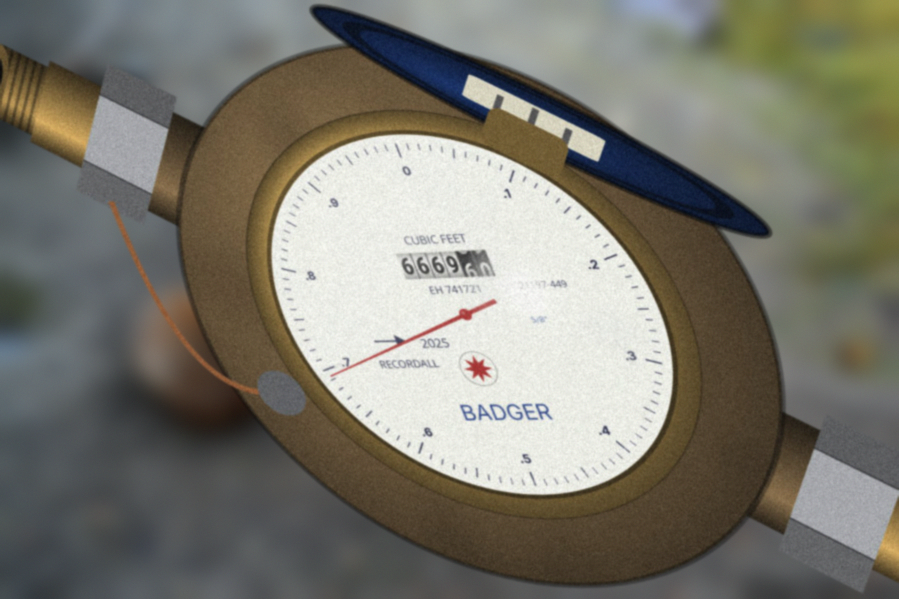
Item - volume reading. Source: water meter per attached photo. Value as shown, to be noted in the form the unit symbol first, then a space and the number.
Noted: ft³ 666959.69
